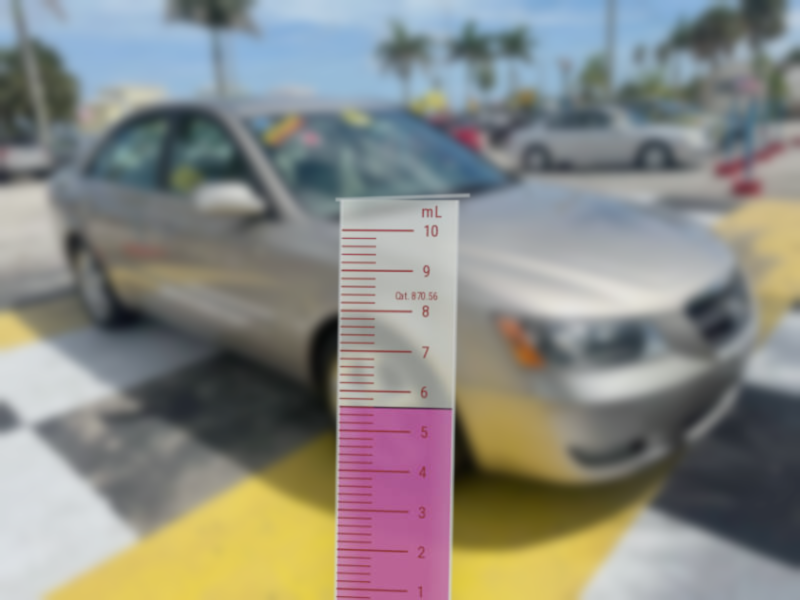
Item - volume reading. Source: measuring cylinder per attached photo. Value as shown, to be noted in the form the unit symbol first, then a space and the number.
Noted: mL 5.6
